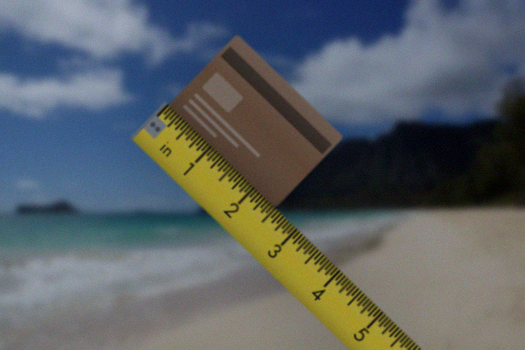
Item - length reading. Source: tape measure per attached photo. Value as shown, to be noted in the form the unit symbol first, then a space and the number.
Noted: in 2.5
